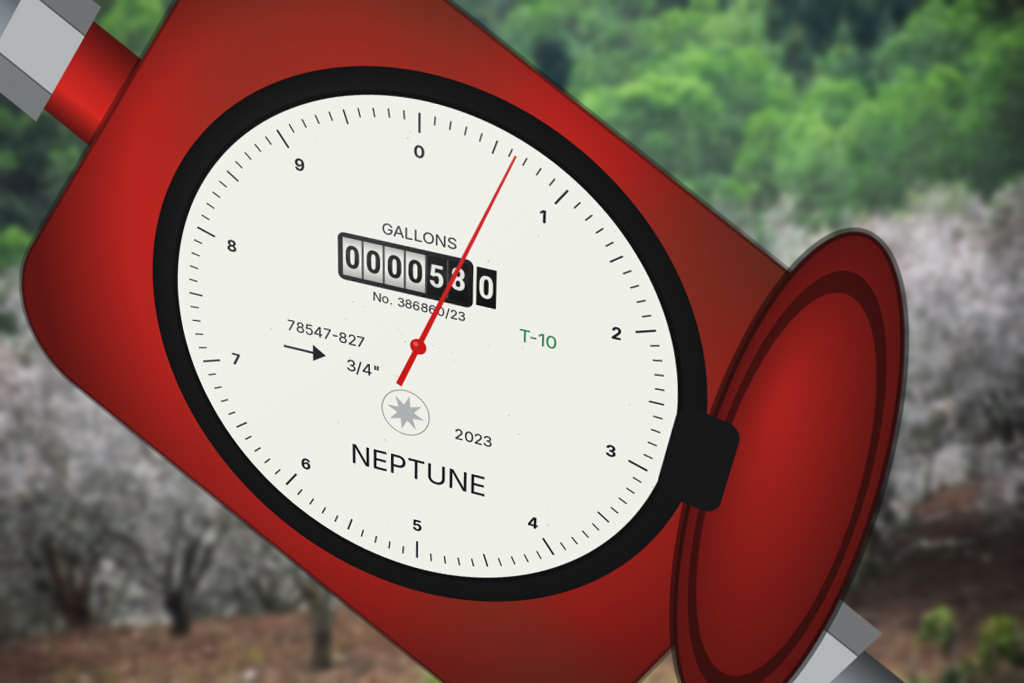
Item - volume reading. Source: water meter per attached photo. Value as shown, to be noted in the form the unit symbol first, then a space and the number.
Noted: gal 580.6
